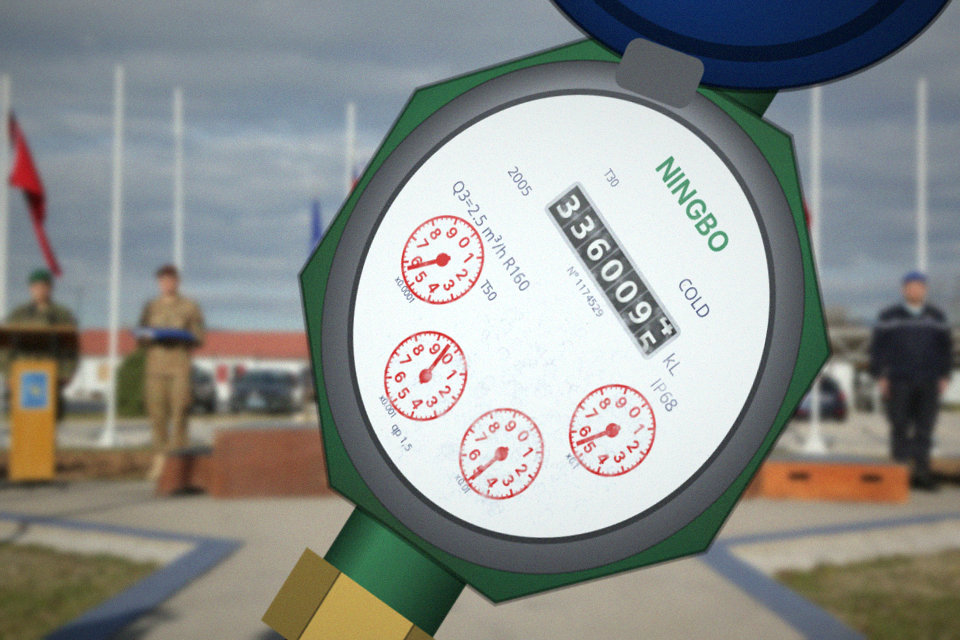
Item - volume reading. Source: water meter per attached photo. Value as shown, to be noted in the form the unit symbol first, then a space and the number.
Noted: kL 3360094.5495
